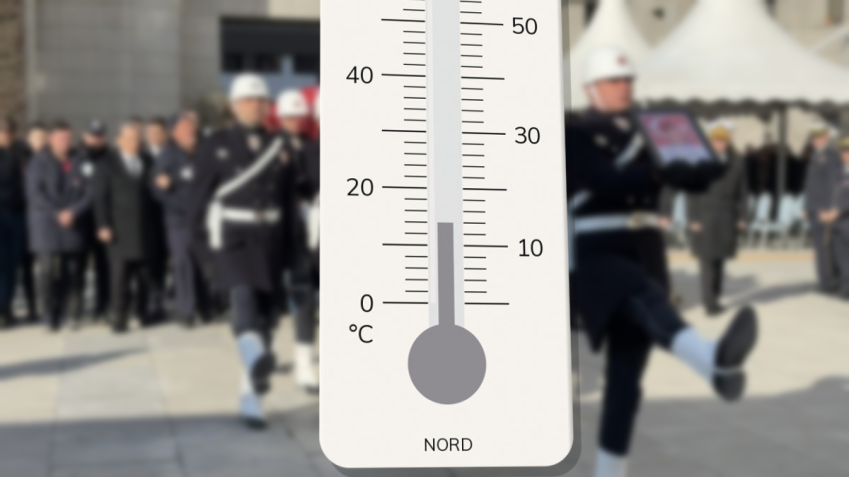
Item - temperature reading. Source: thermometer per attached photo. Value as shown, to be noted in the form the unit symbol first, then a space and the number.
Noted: °C 14
